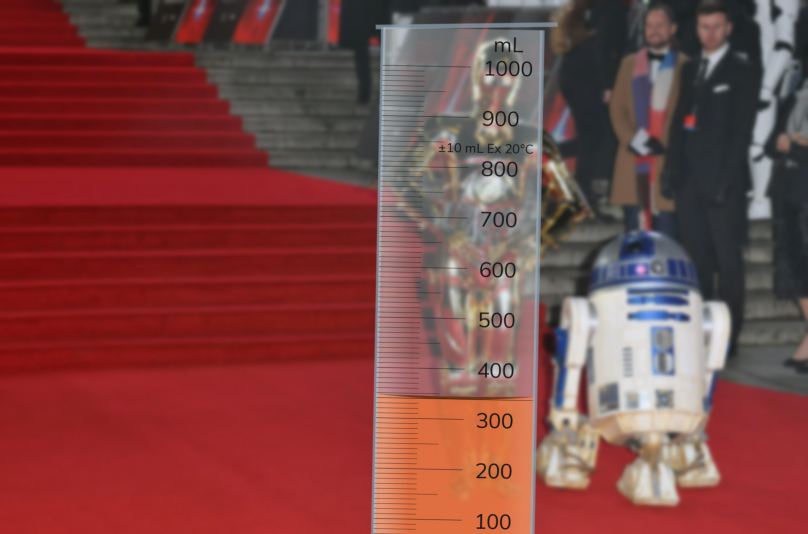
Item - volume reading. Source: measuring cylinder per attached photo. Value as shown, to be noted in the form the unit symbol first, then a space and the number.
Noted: mL 340
